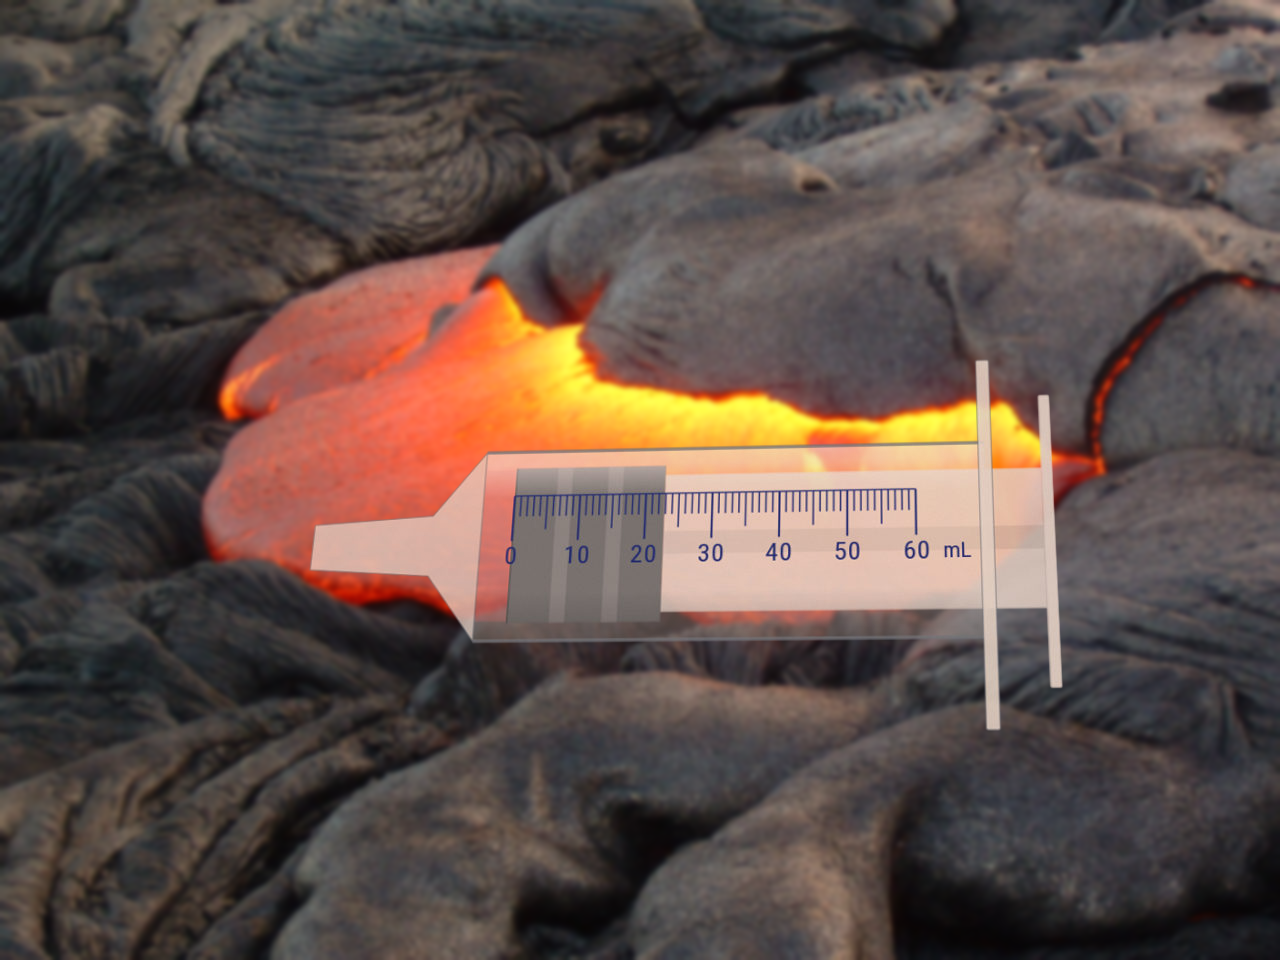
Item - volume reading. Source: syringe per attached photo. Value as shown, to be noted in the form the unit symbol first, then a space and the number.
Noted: mL 0
